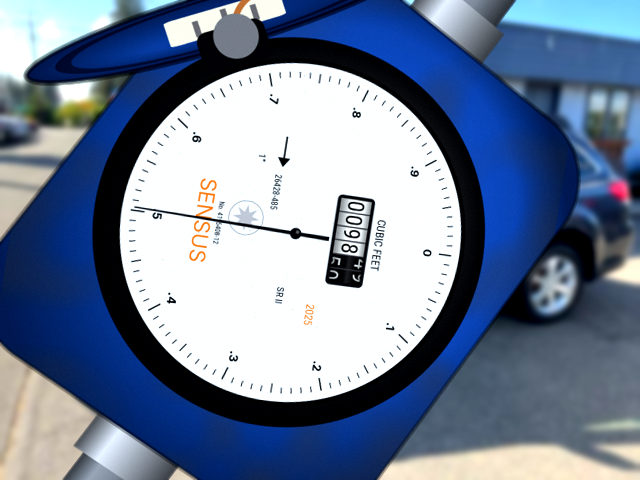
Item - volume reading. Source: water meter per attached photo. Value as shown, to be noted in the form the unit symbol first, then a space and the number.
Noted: ft³ 9849.50
